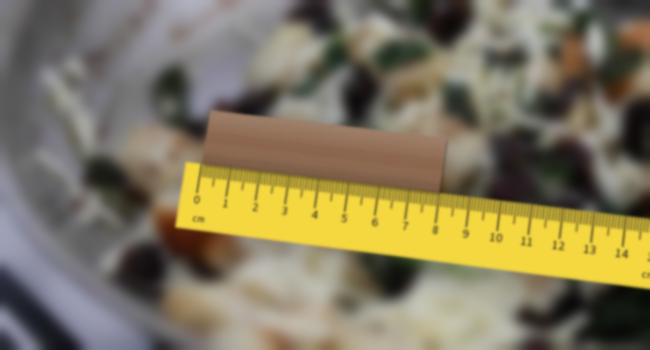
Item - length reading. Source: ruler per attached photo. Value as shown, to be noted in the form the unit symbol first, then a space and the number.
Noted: cm 8
